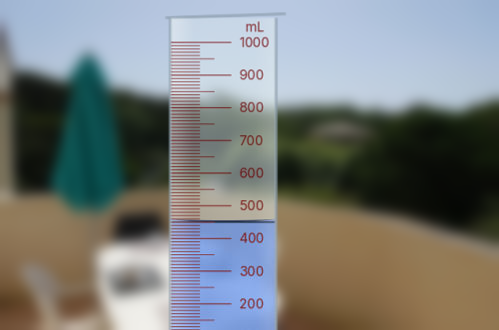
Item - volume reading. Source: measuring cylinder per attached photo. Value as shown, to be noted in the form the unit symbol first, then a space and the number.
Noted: mL 450
